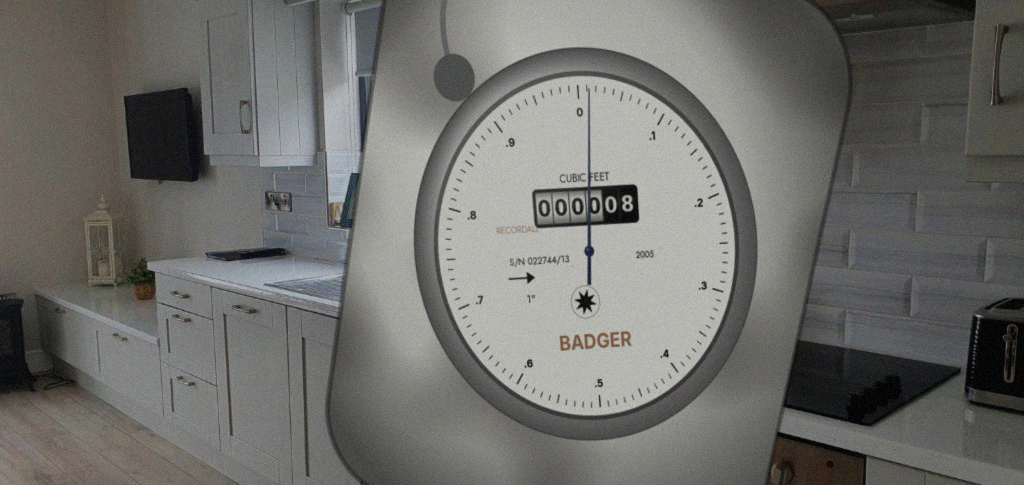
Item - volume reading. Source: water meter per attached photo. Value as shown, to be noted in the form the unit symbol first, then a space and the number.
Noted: ft³ 8.01
